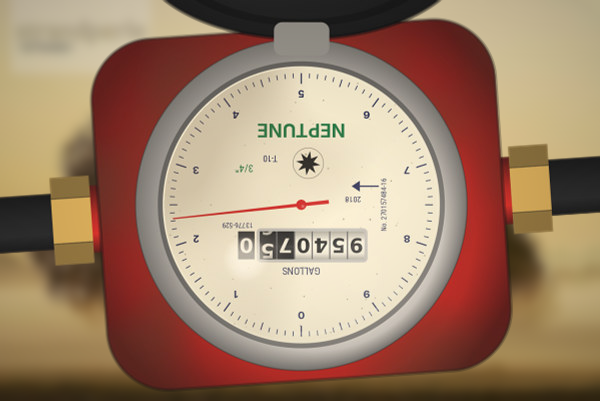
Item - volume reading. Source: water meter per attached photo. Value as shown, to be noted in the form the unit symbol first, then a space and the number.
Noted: gal 9540752.3
